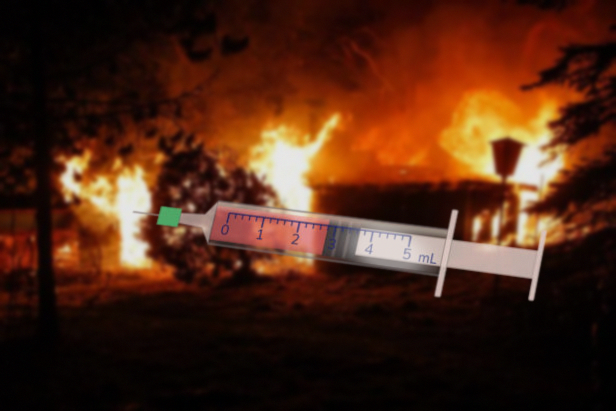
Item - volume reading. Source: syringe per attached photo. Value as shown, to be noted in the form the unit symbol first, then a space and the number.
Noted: mL 2.8
